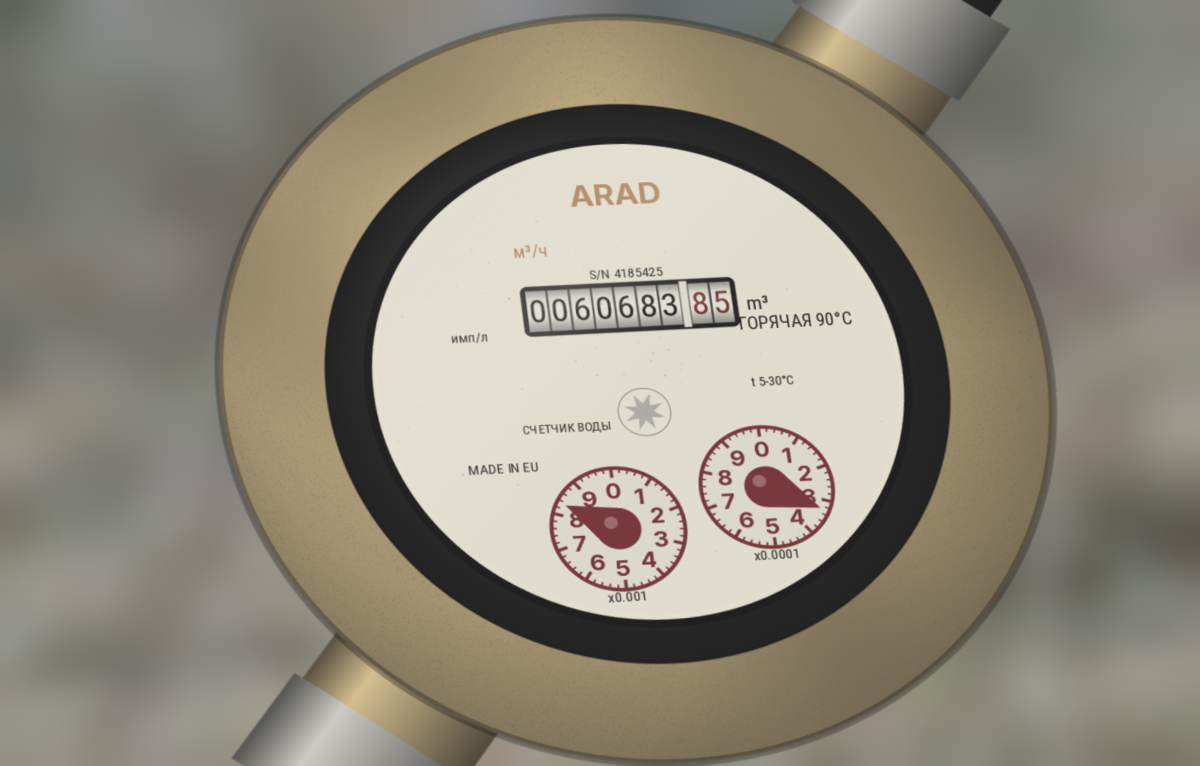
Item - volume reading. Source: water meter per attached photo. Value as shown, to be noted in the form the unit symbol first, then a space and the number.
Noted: m³ 60683.8583
